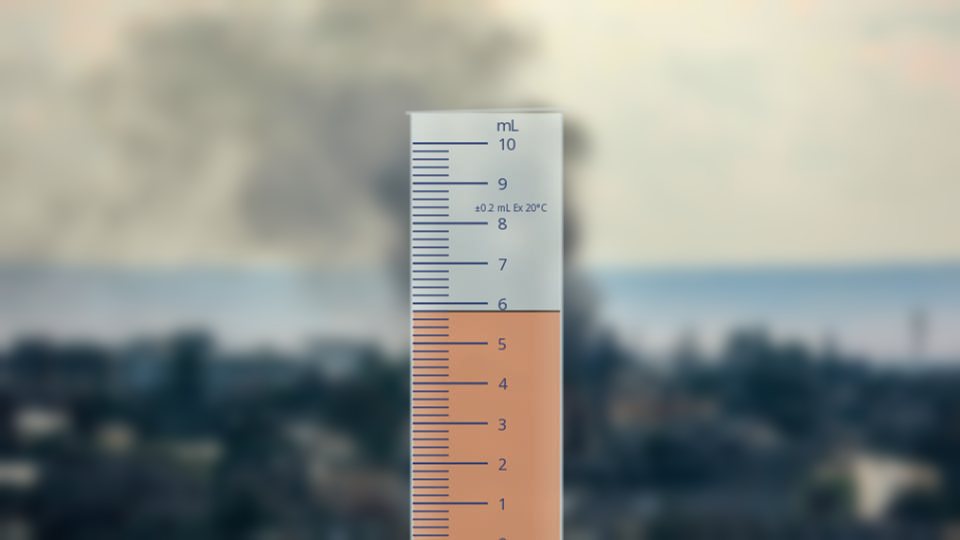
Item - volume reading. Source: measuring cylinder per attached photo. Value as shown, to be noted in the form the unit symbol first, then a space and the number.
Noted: mL 5.8
